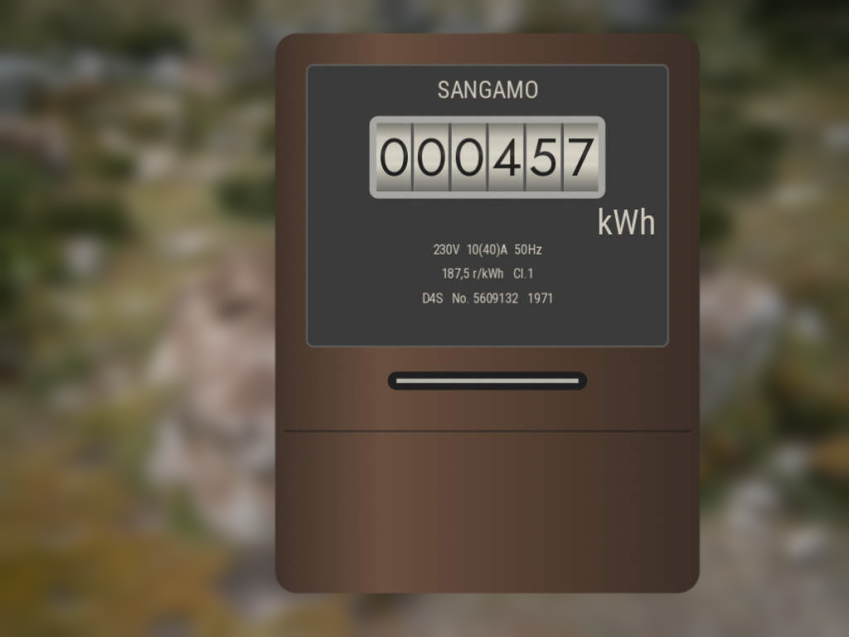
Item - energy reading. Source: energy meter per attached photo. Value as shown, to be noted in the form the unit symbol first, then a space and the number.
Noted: kWh 457
